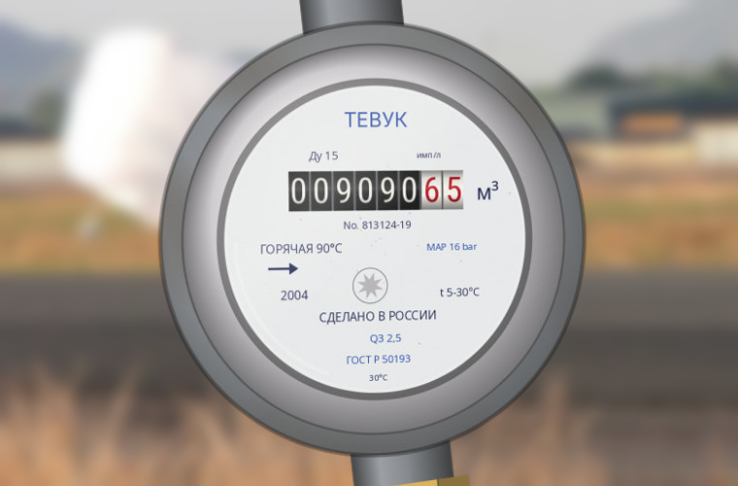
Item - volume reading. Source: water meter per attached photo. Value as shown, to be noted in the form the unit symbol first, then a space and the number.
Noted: m³ 9090.65
